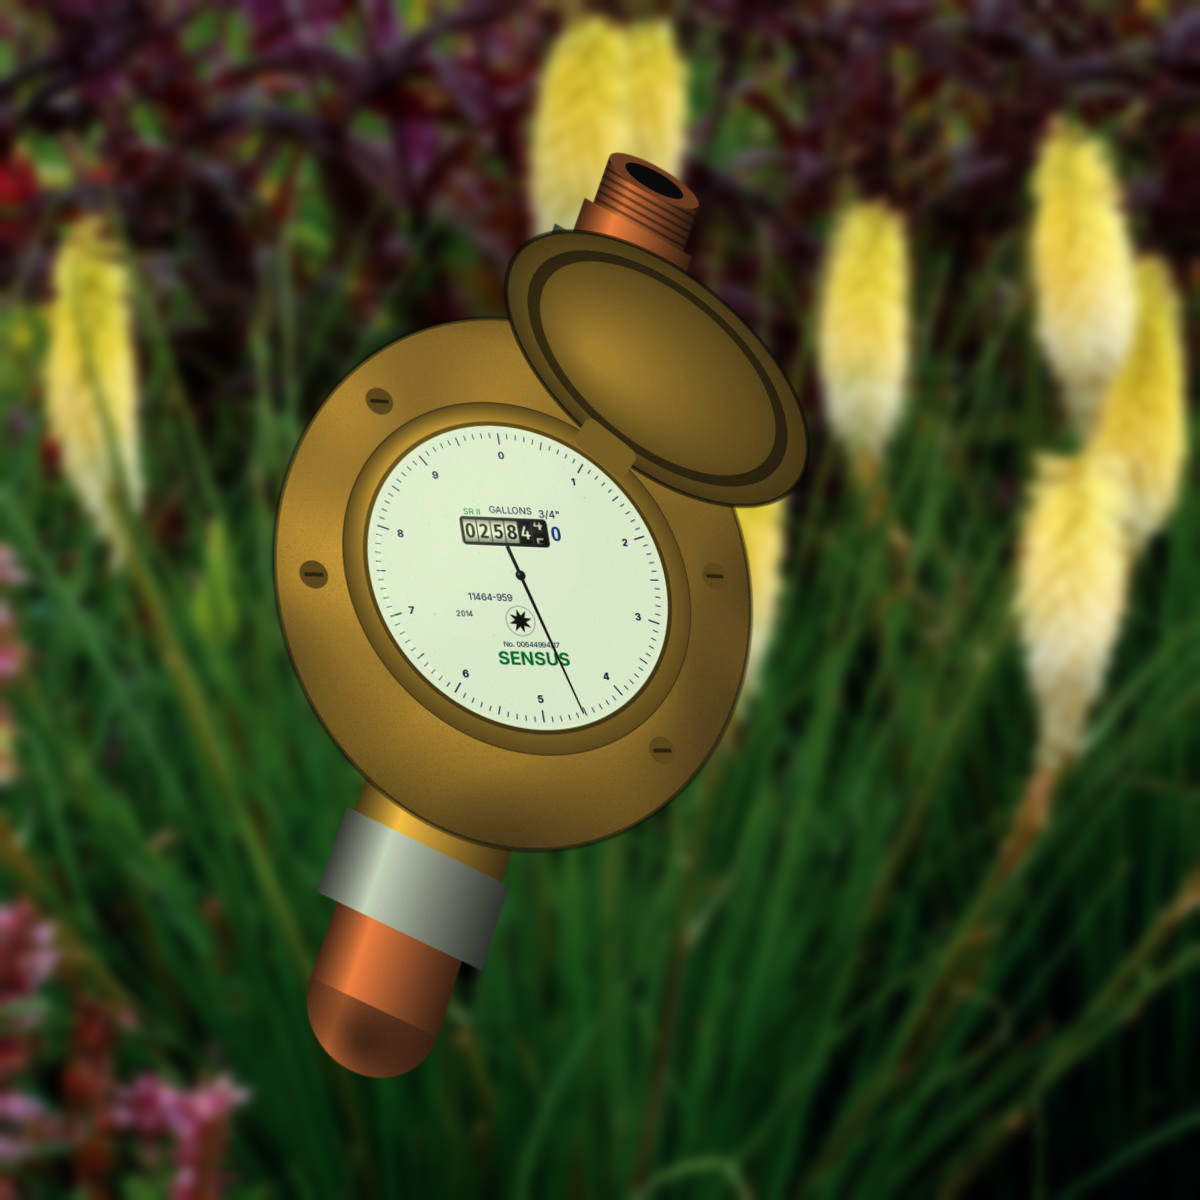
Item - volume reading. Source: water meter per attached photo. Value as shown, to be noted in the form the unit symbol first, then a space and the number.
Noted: gal 258444.5
